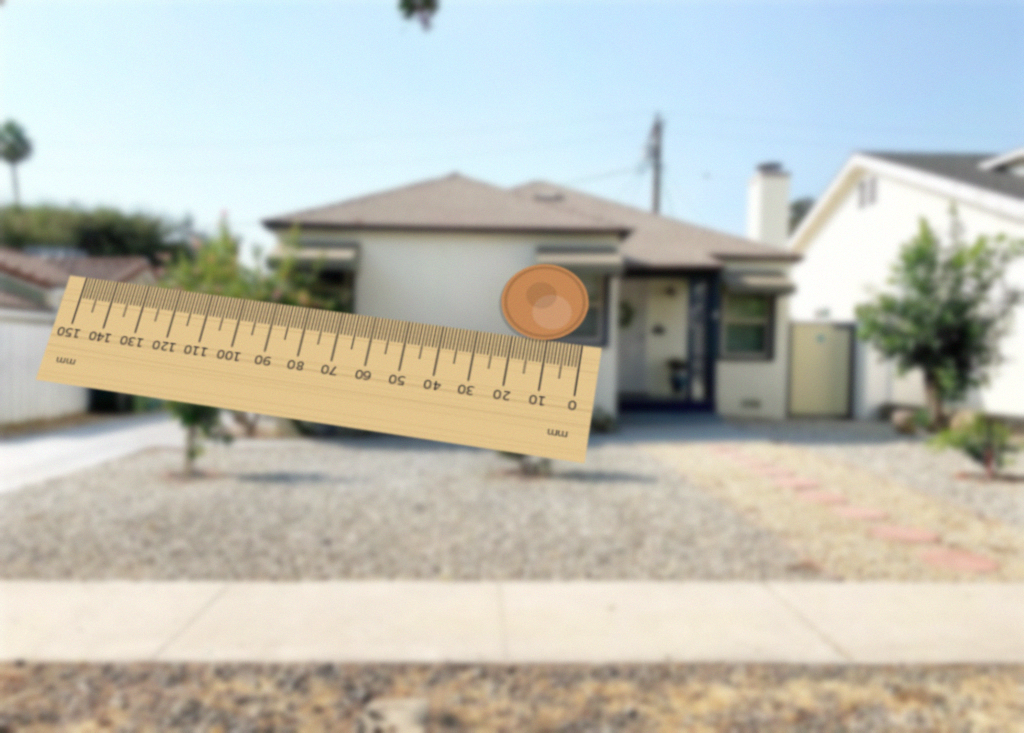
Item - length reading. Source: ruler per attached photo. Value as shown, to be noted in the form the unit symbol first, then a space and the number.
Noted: mm 25
